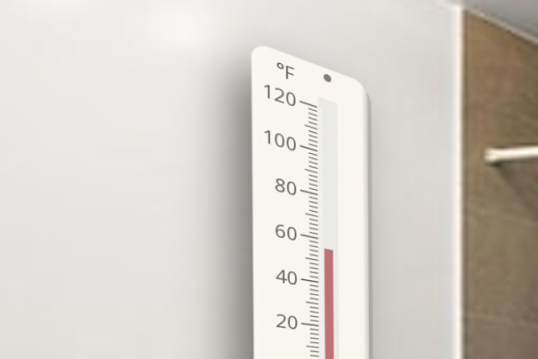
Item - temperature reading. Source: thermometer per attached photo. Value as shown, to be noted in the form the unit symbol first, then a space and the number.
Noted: °F 56
